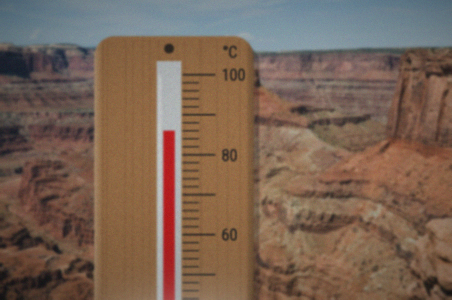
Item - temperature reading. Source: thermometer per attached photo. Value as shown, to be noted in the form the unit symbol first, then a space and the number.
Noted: °C 86
